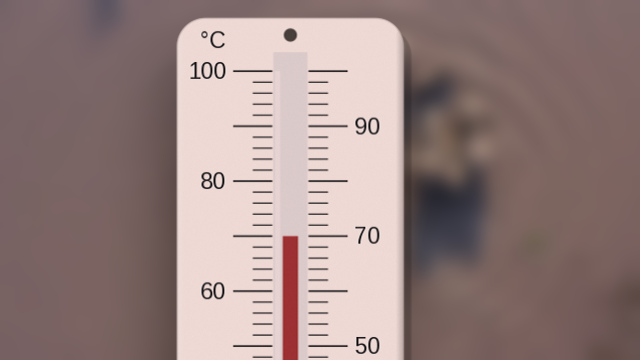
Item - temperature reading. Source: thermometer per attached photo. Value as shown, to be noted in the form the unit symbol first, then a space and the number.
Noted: °C 70
